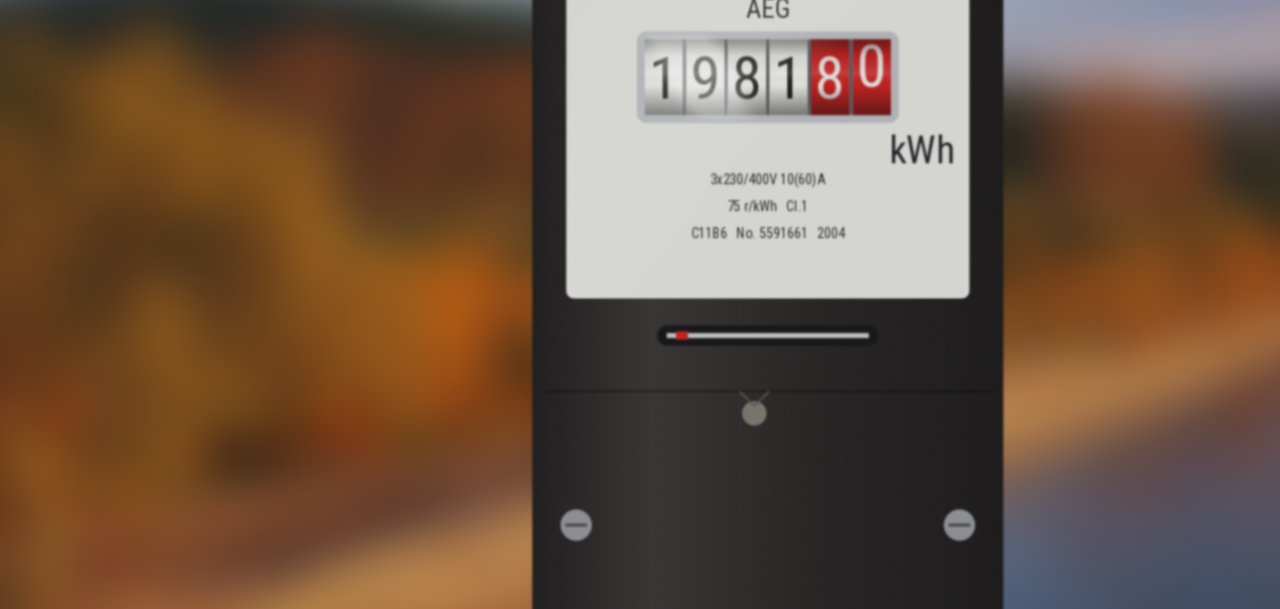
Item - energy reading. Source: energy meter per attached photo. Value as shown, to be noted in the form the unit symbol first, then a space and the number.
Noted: kWh 1981.80
